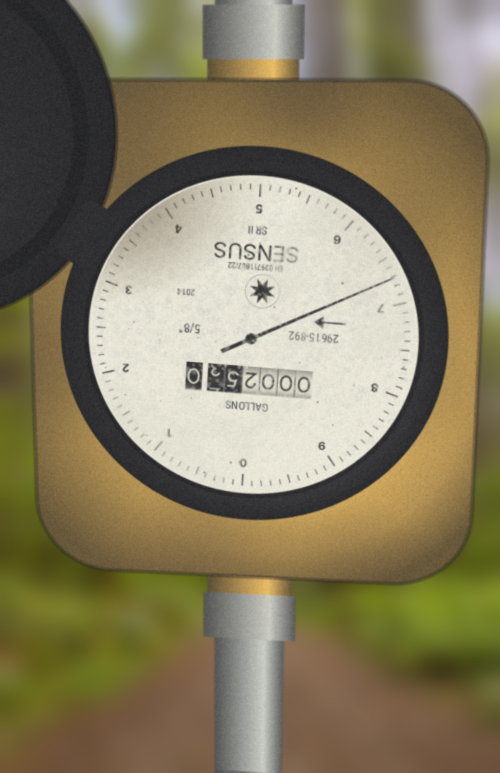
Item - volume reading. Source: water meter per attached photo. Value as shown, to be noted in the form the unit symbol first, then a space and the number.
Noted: gal 2526.7
